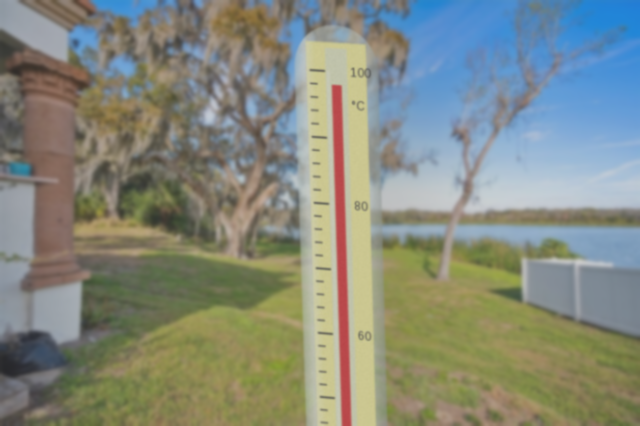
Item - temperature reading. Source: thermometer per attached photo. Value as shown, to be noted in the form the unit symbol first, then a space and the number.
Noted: °C 98
